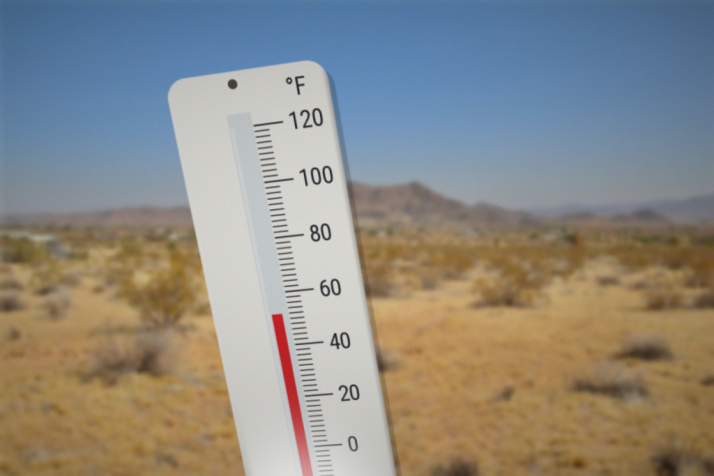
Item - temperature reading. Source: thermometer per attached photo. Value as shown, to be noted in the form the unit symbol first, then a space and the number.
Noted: °F 52
